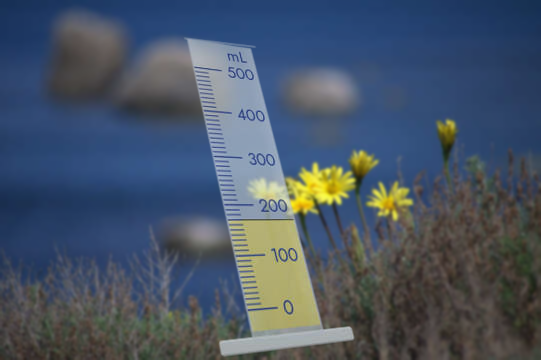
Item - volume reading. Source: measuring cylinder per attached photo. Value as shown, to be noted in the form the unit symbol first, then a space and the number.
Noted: mL 170
